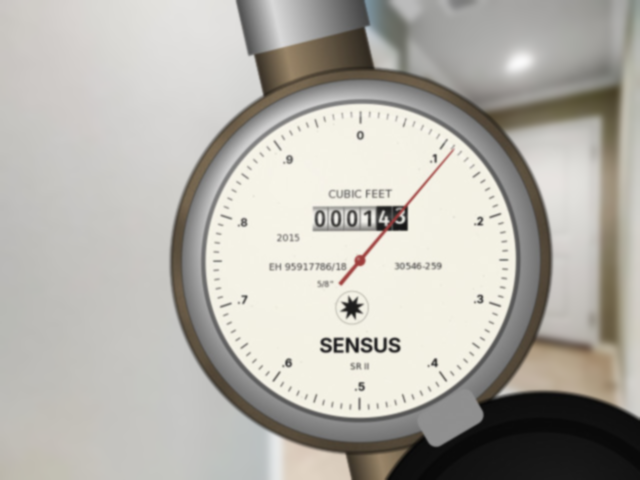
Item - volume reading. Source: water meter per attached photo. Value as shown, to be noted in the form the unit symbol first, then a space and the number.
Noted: ft³ 143.11
